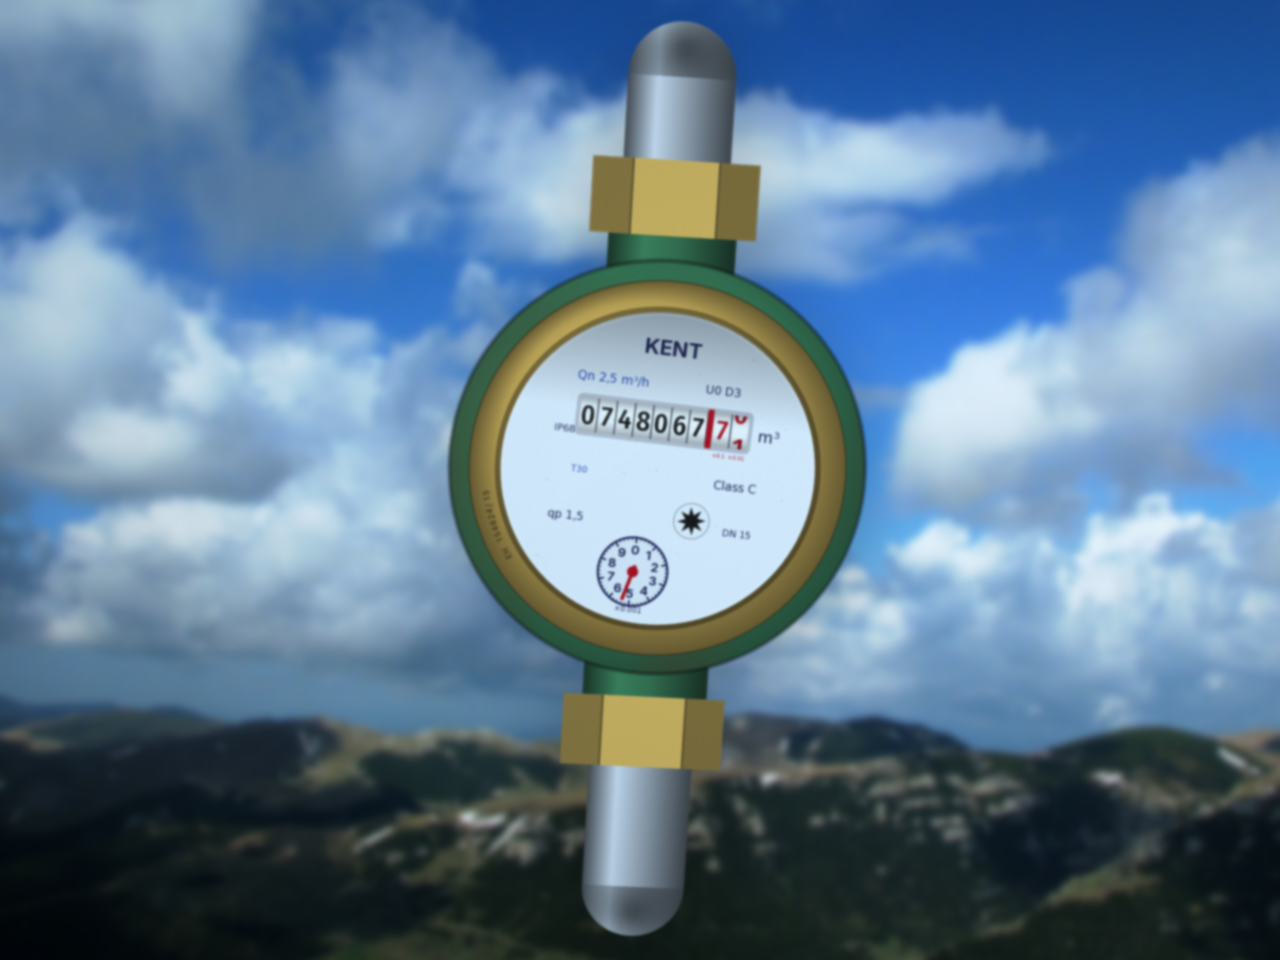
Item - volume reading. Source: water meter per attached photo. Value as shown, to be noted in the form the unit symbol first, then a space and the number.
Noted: m³ 748067.705
